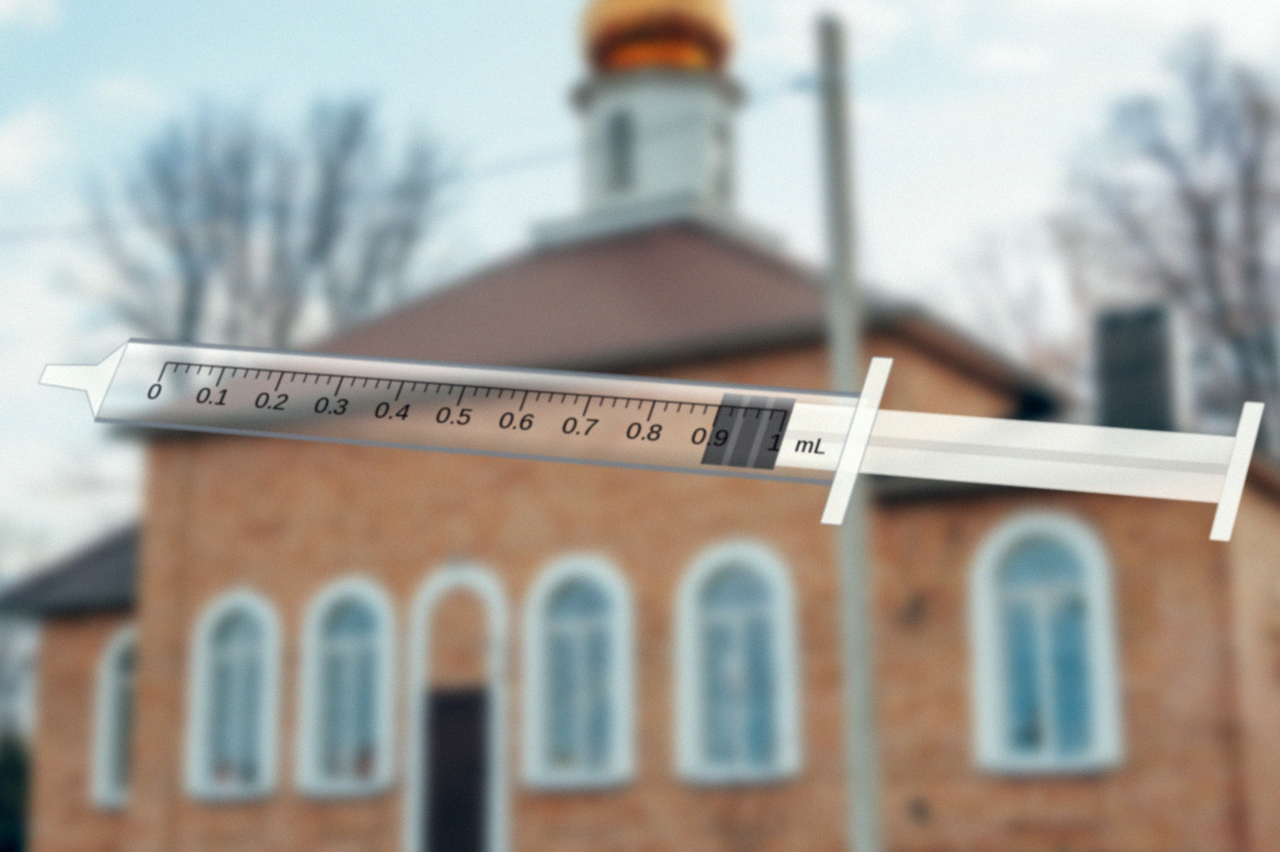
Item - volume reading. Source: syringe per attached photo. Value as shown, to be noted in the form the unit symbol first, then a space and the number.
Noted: mL 0.9
